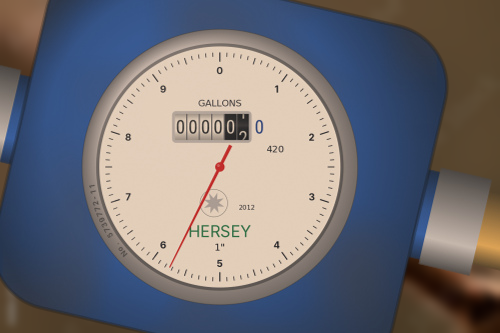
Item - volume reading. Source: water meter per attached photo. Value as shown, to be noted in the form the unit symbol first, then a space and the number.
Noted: gal 15.7
